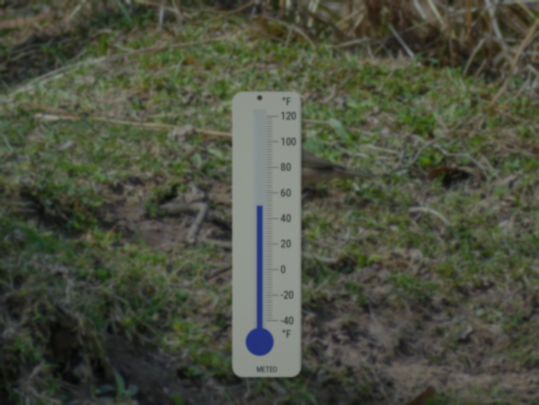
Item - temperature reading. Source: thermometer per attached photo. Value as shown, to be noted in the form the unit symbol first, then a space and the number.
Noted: °F 50
